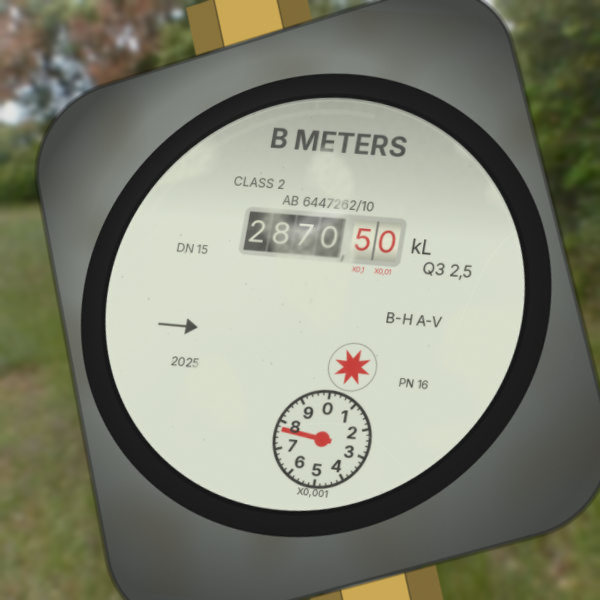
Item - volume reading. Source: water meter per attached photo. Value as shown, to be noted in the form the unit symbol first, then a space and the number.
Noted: kL 2870.507
